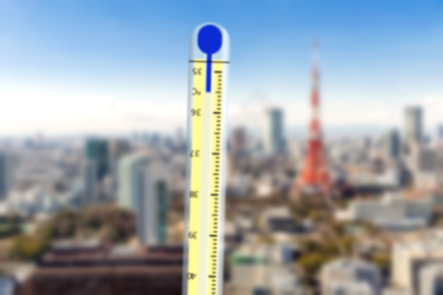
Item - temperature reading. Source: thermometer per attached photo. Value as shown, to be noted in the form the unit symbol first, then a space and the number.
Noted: °C 35.5
